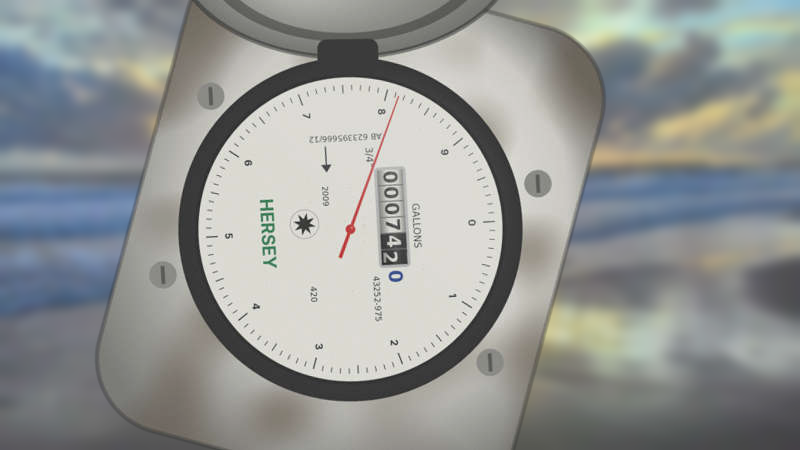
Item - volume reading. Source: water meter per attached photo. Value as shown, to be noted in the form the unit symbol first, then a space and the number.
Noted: gal 7418.1
